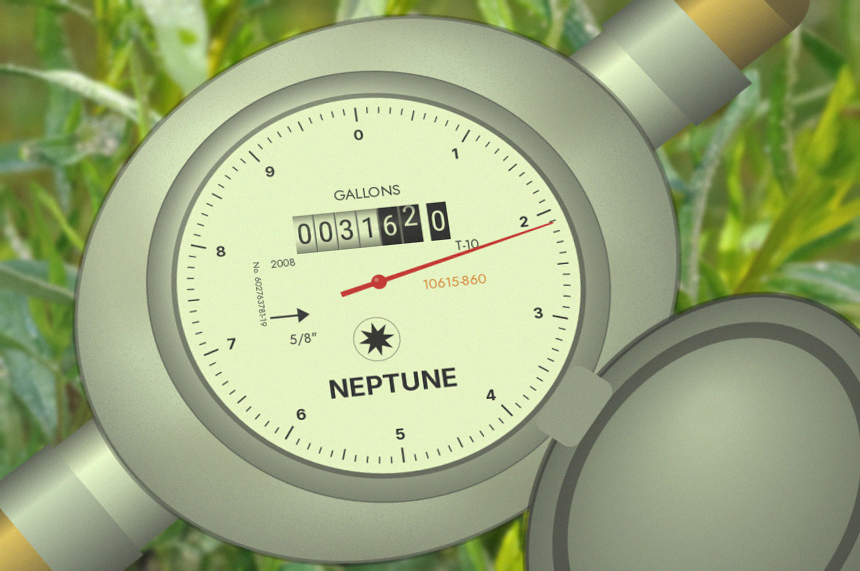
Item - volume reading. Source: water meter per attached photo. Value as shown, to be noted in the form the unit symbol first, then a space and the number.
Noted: gal 31622.1
